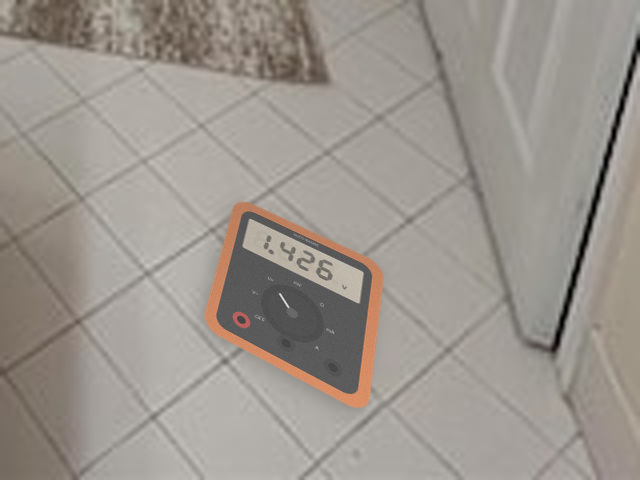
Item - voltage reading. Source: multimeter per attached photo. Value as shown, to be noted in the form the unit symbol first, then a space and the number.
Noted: V 1.426
